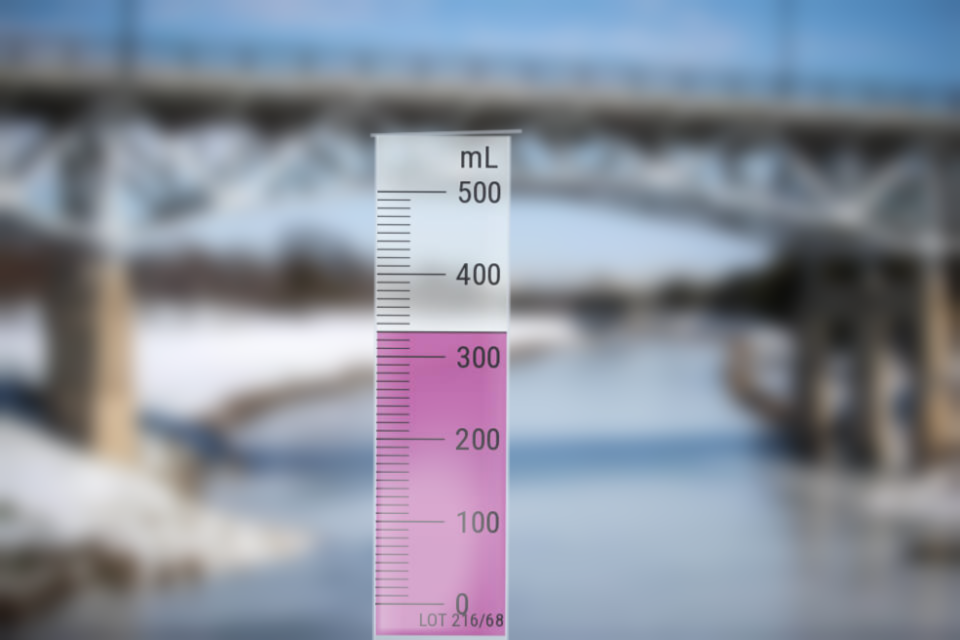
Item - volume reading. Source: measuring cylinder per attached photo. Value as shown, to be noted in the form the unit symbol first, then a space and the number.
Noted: mL 330
